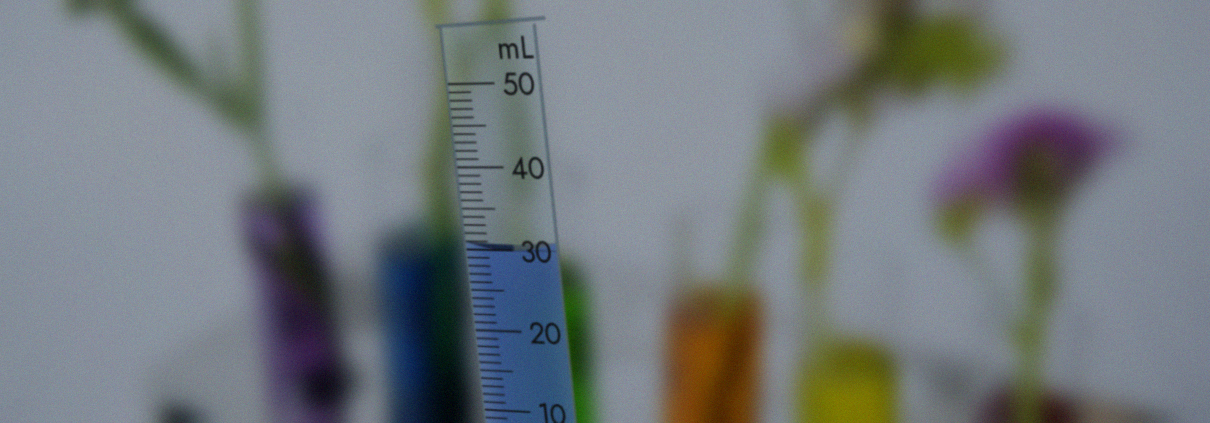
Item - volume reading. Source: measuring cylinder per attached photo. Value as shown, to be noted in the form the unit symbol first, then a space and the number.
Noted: mL 30
